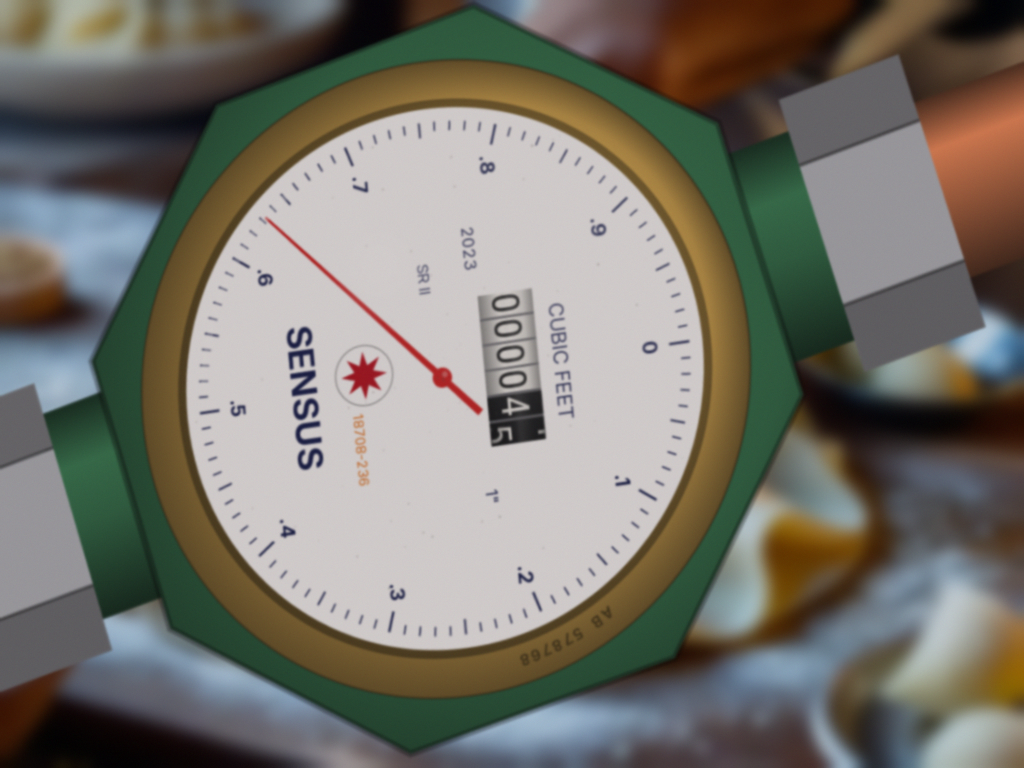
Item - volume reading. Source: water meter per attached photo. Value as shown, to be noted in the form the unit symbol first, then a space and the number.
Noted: ft³ 44.63
